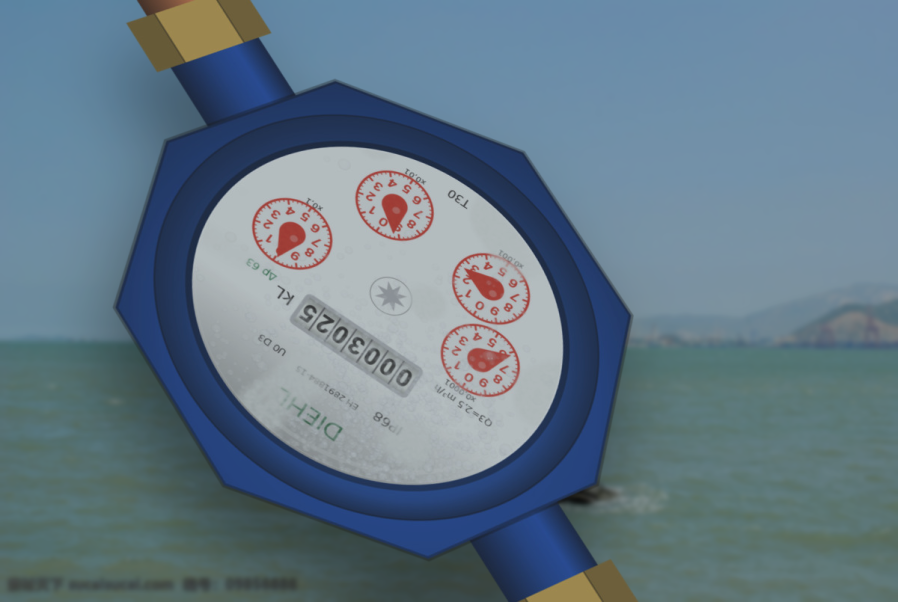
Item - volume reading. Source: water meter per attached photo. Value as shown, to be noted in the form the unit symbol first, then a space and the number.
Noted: kL 3024.9926
